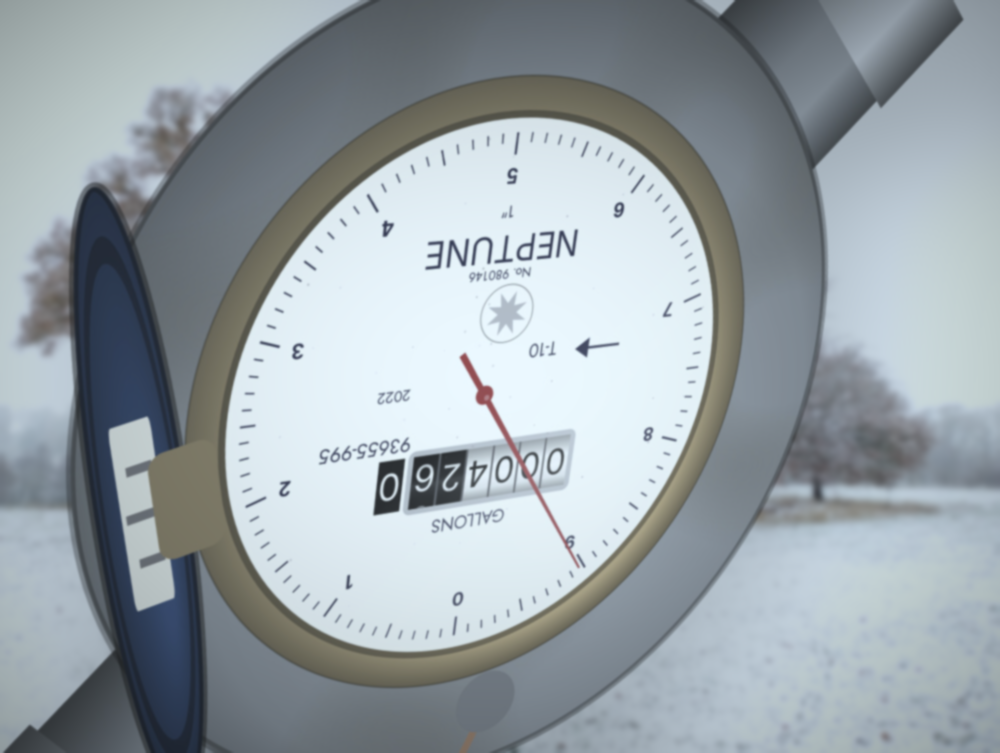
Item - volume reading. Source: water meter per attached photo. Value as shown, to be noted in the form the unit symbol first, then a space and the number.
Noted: gal 4259.0
